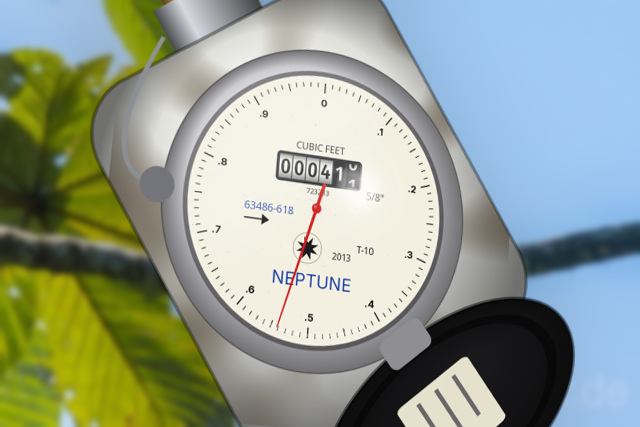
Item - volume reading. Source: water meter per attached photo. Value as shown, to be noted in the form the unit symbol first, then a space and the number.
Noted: ft³ 410.54
